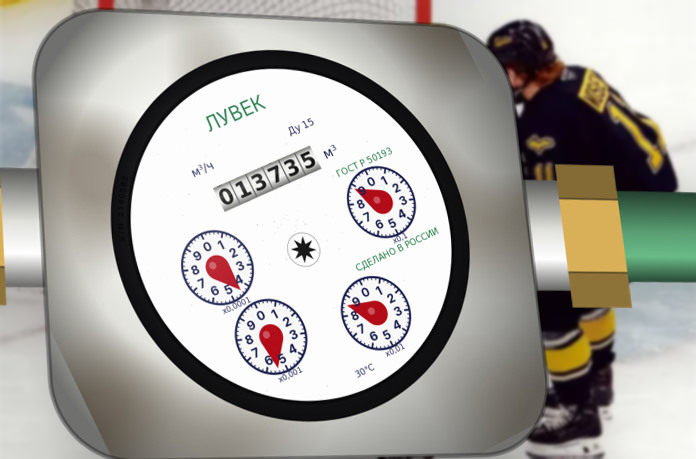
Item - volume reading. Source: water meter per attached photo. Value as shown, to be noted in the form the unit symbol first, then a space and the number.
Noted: m³ 13735.8854
